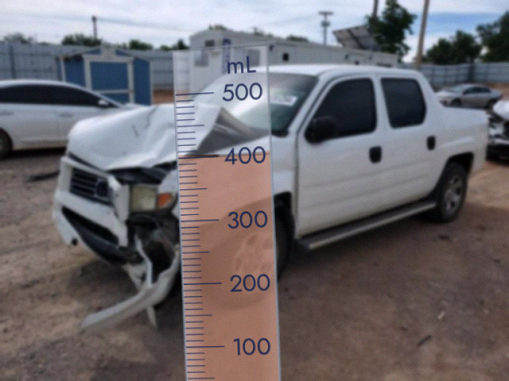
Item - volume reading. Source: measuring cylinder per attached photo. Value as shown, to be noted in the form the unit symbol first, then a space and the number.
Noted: mL 400
